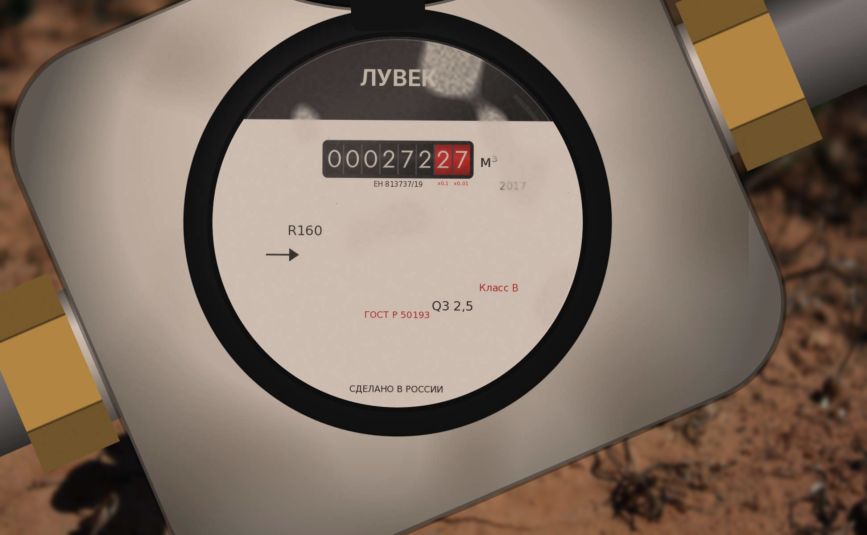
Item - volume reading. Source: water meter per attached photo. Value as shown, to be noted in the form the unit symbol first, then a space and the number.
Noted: m³ 272.27
